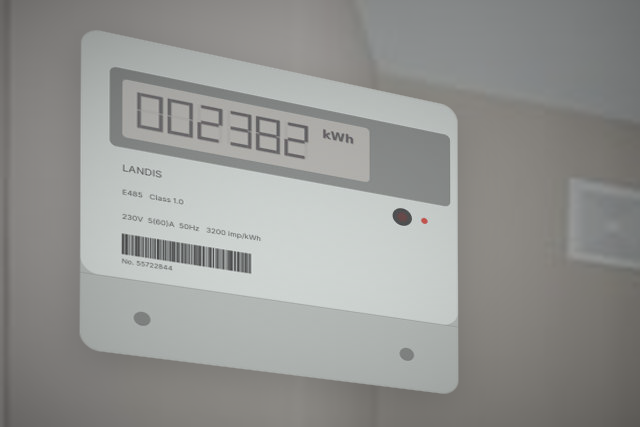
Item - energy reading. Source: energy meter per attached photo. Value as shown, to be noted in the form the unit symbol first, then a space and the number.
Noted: kWh 2382
